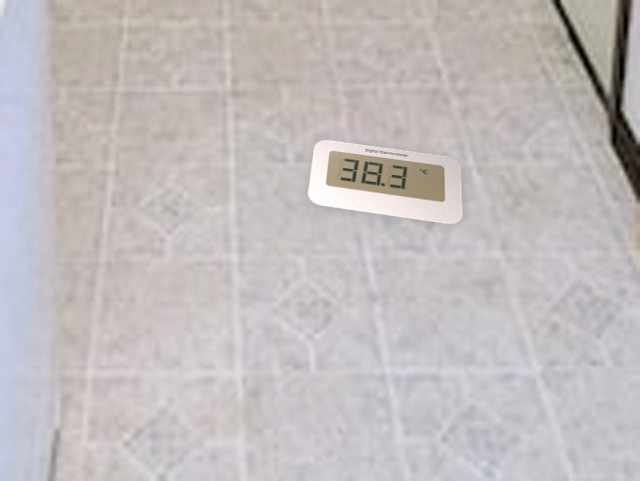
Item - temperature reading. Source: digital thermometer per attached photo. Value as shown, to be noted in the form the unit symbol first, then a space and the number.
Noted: °C 38.3
